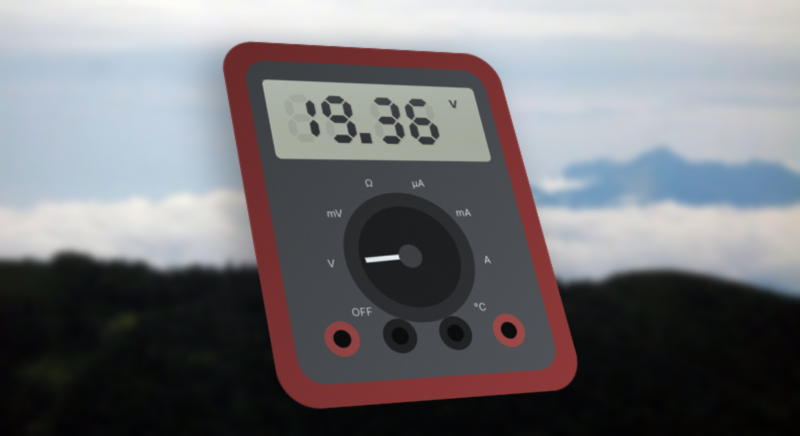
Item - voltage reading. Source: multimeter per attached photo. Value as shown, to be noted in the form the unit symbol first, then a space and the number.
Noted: V 19.36
